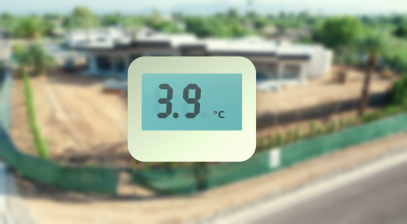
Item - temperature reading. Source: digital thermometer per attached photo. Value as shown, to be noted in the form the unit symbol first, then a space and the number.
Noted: °C 3.9
